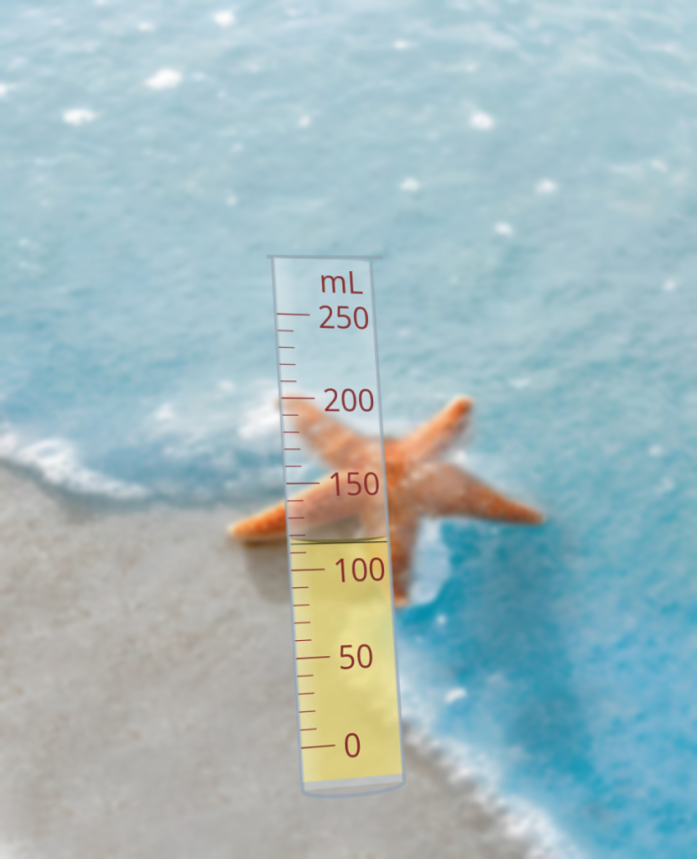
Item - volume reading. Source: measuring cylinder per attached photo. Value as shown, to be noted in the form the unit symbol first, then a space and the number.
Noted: mL 115
